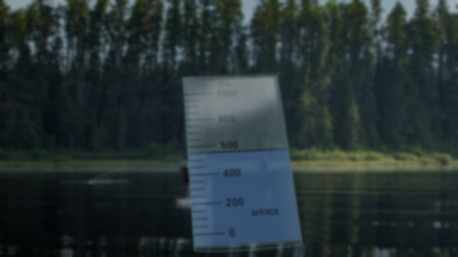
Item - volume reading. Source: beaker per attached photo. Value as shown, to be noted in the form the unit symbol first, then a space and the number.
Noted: mL 550
